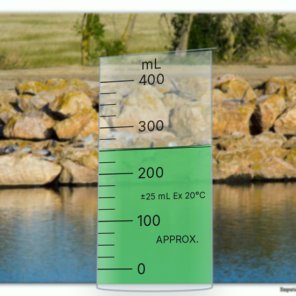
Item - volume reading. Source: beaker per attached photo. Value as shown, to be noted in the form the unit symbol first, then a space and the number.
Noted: mL 250
